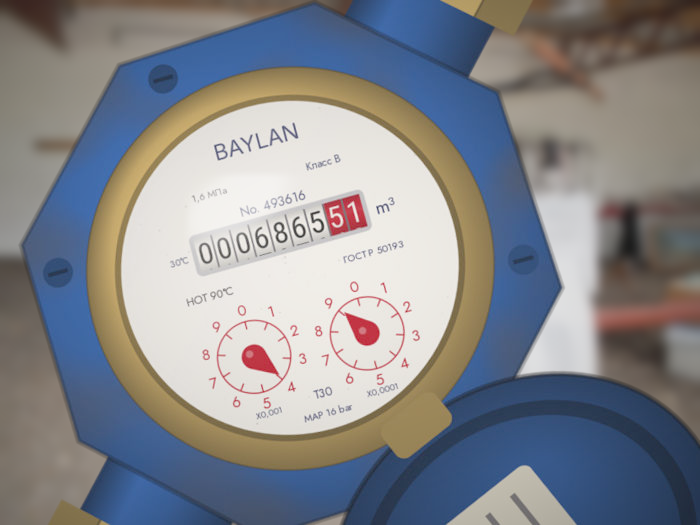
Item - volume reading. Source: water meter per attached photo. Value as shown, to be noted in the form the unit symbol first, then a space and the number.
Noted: m³ 6865.5139
